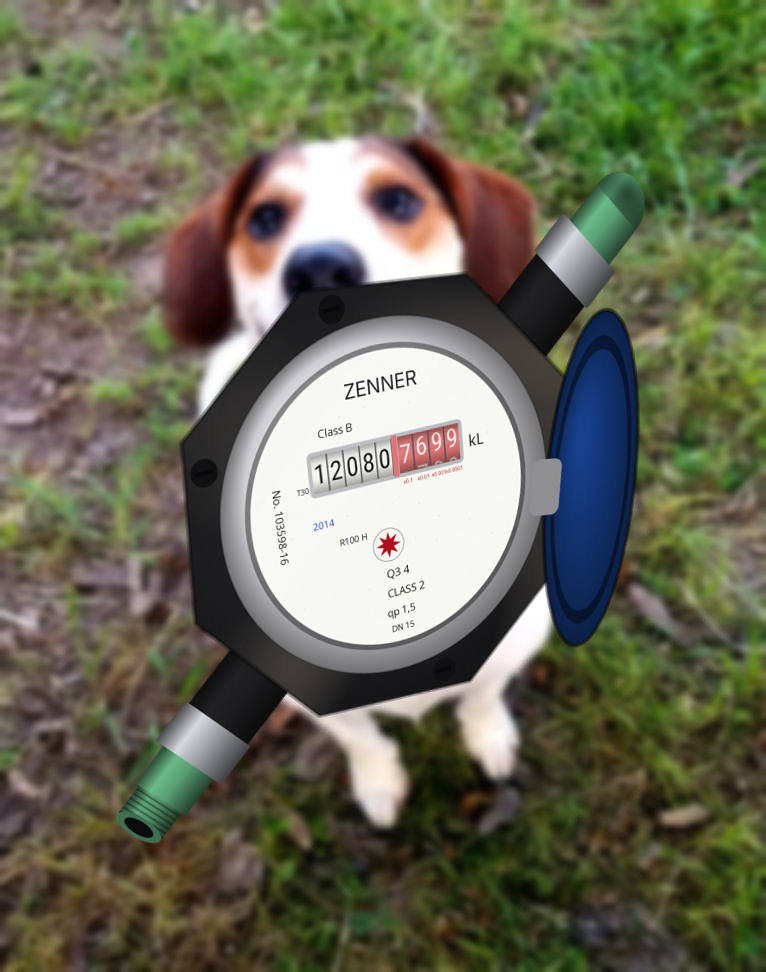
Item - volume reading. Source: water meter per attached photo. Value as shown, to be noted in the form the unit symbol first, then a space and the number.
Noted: kL 12080.7699
